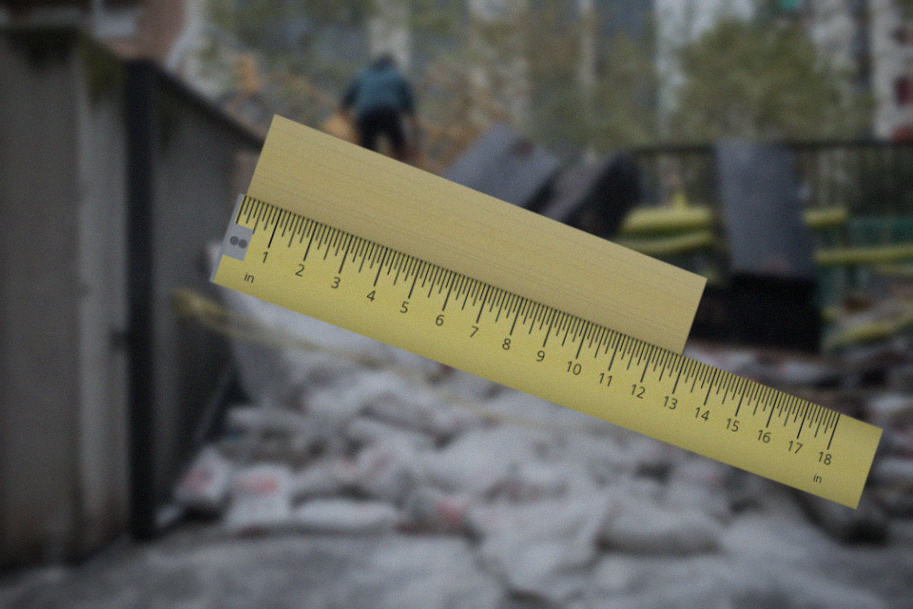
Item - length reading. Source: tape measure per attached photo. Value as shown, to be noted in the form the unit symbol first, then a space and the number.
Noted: in 12.875
